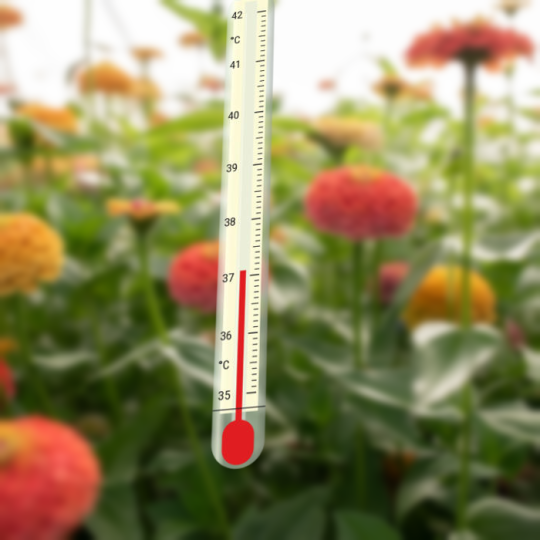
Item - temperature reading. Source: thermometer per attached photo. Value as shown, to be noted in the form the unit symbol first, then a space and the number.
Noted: °C 37.1
